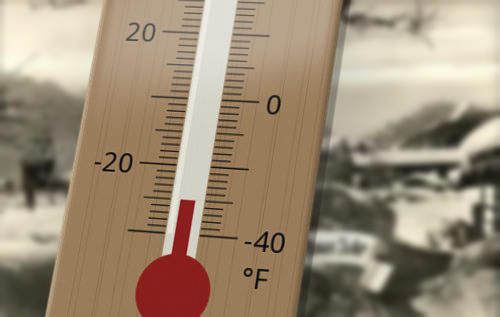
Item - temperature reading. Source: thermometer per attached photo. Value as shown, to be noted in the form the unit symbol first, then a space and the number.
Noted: °F -30
